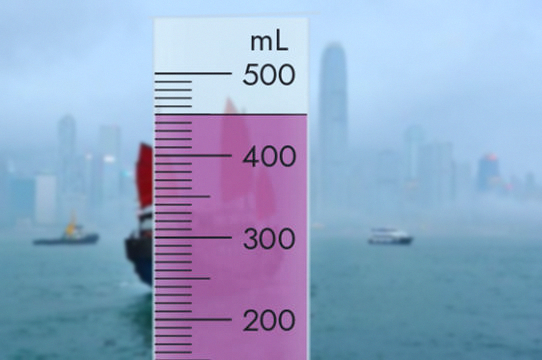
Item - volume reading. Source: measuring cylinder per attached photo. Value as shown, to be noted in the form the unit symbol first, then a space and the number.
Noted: mL 450
